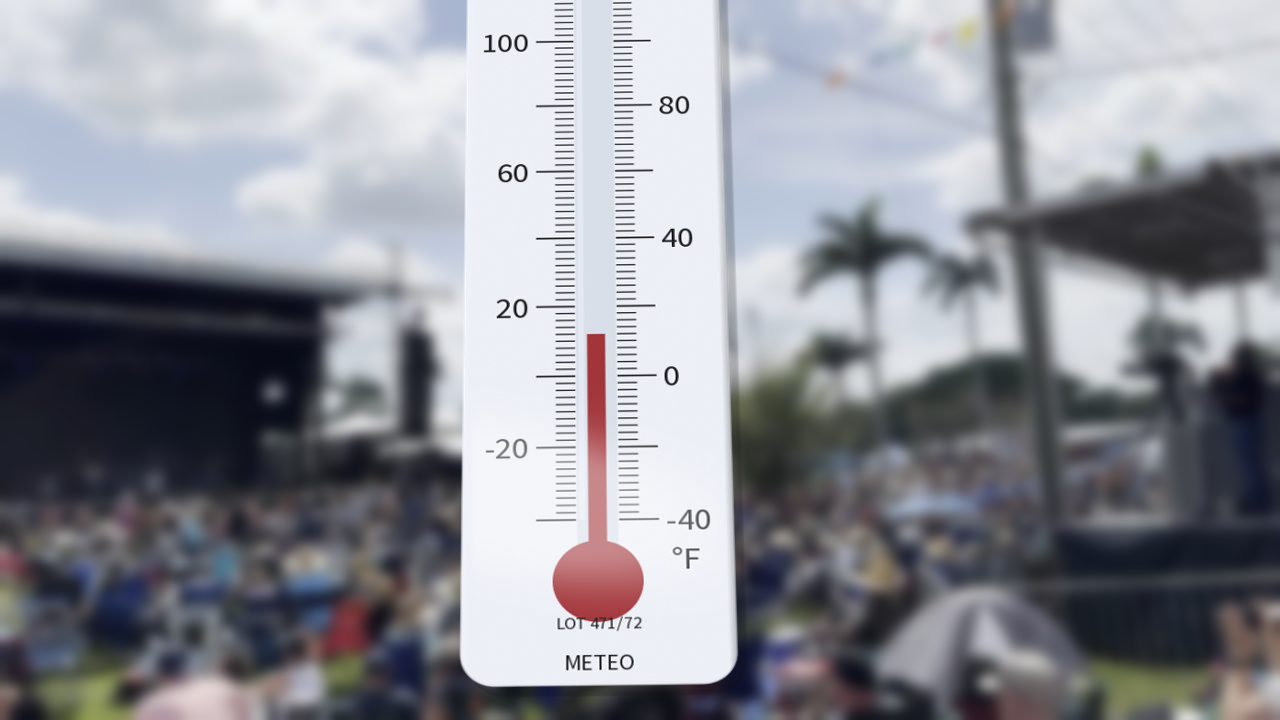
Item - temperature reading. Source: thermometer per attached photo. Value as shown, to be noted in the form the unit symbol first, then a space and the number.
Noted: °F 12
